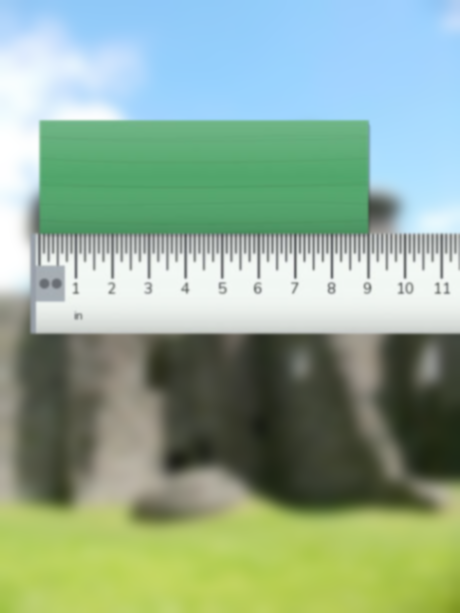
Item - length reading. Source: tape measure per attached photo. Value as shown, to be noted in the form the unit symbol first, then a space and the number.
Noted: in 9
